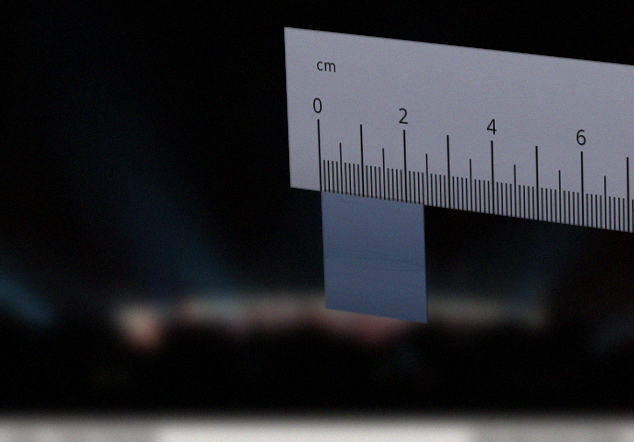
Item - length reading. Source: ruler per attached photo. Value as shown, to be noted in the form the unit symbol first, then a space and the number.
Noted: cm 2.4
